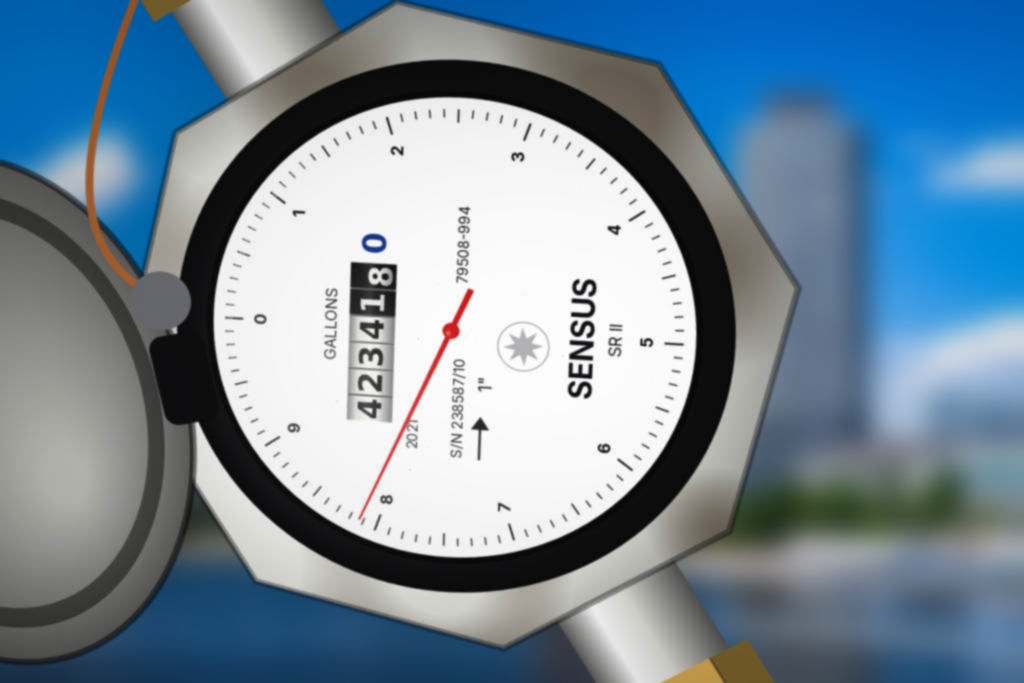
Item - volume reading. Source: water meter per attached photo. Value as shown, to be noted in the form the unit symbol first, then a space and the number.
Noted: gal 4234178.1
